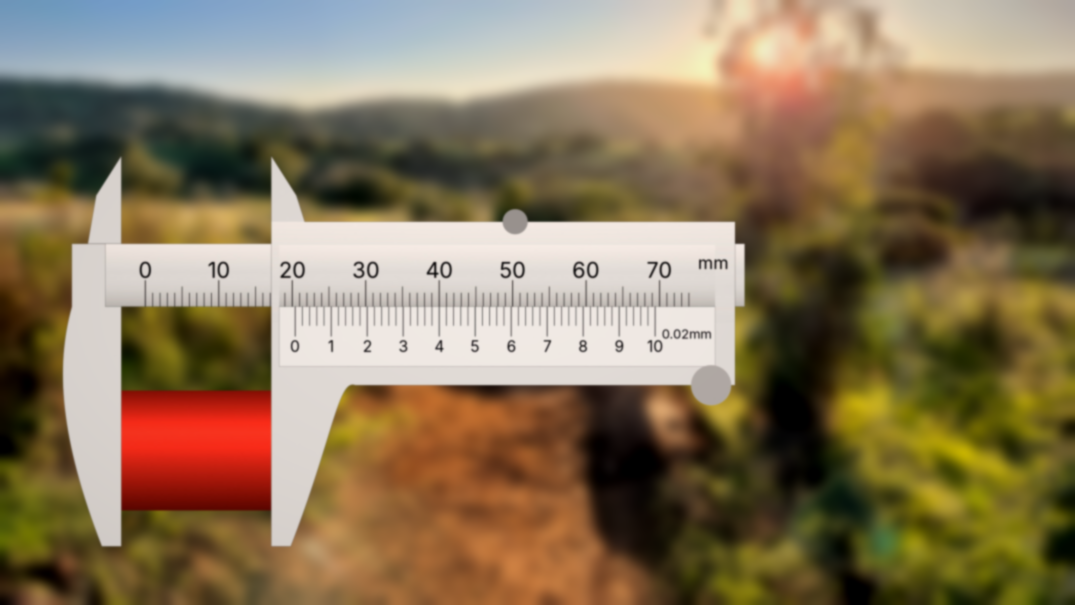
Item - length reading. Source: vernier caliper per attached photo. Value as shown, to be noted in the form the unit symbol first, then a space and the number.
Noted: mm 20.4
